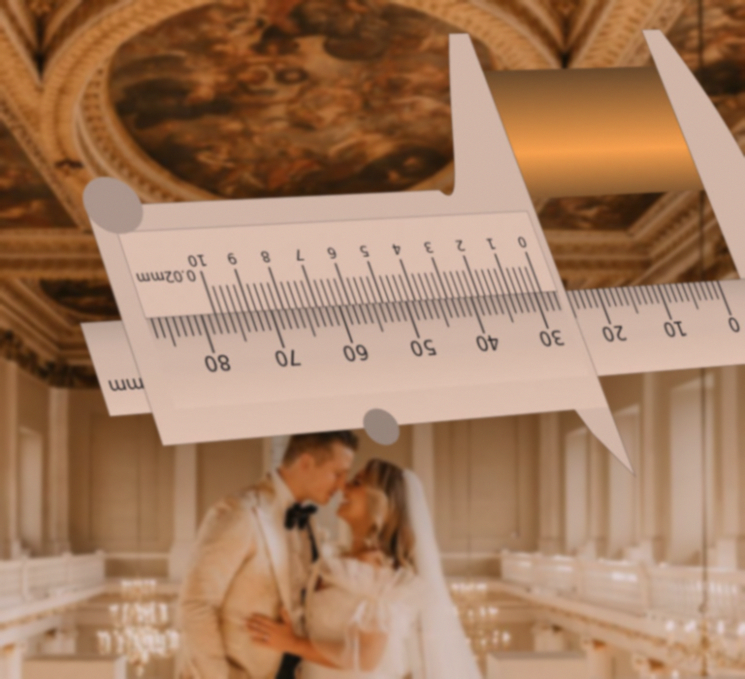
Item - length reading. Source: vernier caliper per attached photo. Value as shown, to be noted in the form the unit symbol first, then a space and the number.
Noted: mm 29.0
